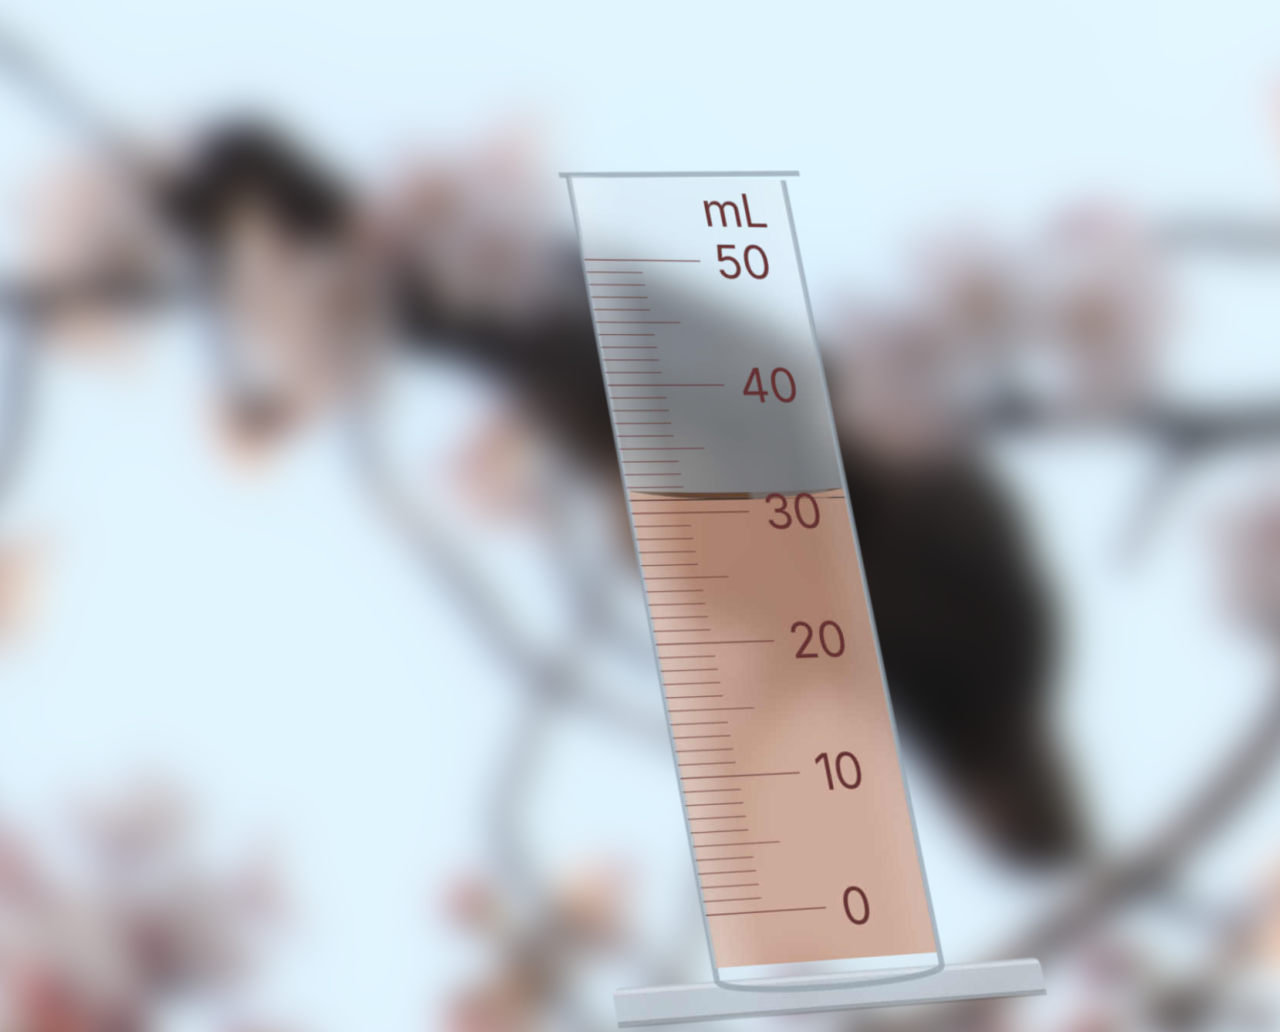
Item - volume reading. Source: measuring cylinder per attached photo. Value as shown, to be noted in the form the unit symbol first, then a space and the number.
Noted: mL 31
